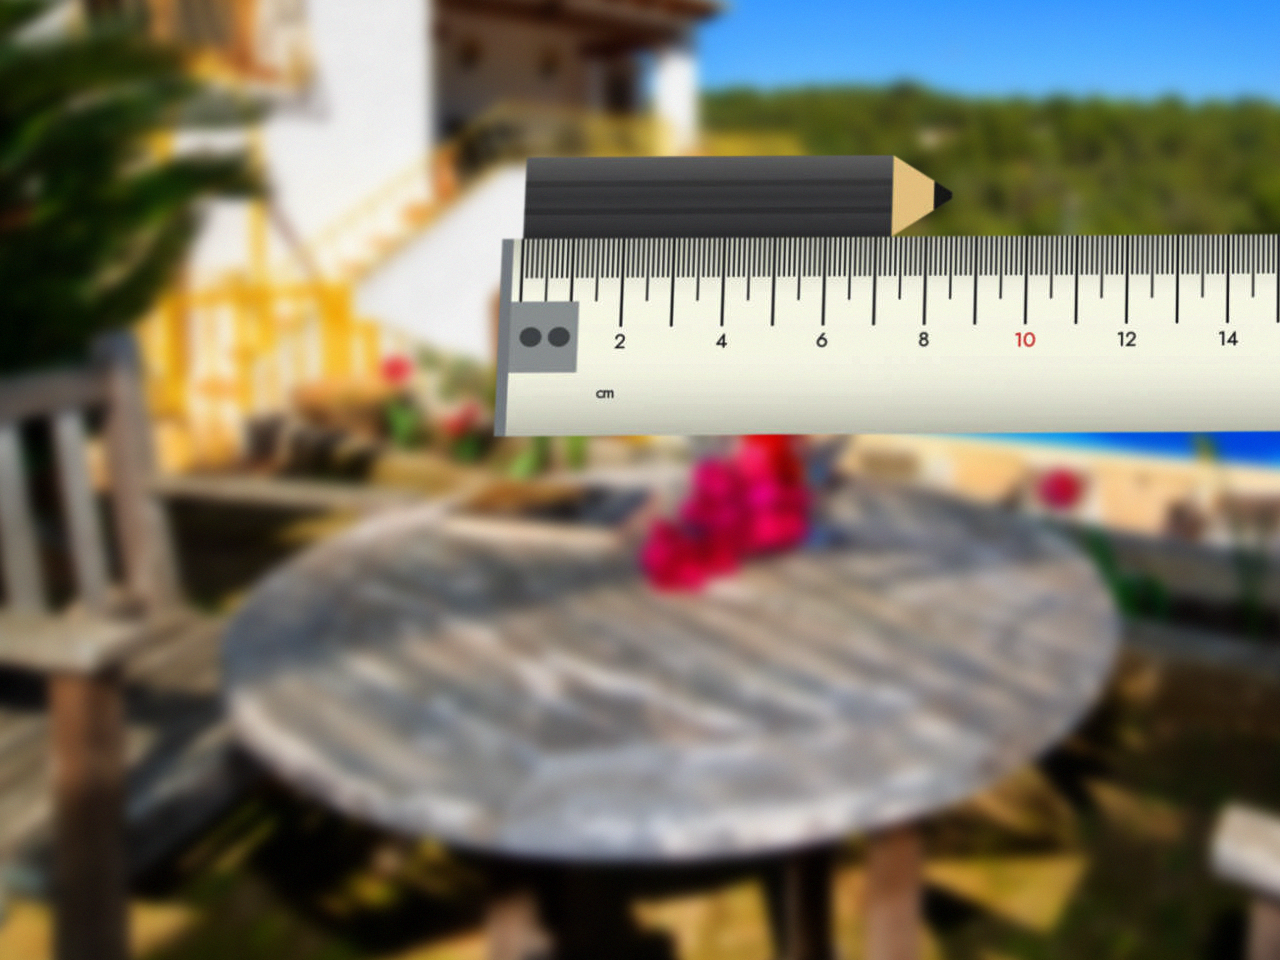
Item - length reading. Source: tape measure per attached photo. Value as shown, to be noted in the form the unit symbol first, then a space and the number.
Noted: cm 8.5
